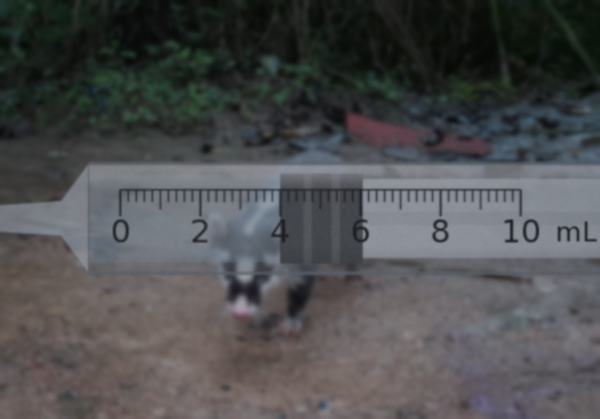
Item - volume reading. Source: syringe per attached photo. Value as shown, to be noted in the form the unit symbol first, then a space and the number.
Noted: mL 4
